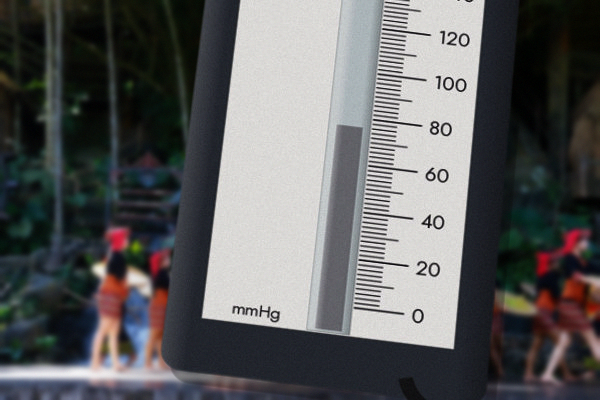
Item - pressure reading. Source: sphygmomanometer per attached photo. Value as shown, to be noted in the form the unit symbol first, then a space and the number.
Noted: mmHg 76
